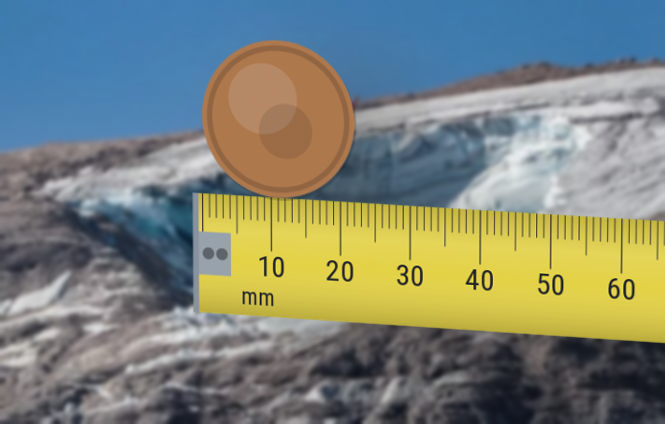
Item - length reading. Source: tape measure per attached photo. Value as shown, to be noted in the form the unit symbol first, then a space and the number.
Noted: mm 22
